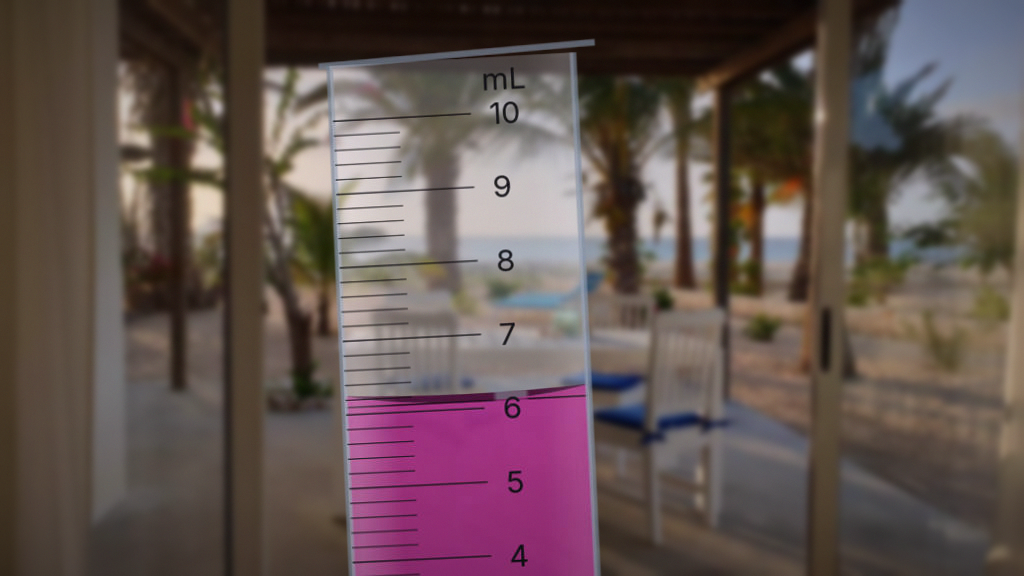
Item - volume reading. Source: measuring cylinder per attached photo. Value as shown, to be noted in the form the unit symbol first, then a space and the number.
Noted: mL 6.1
